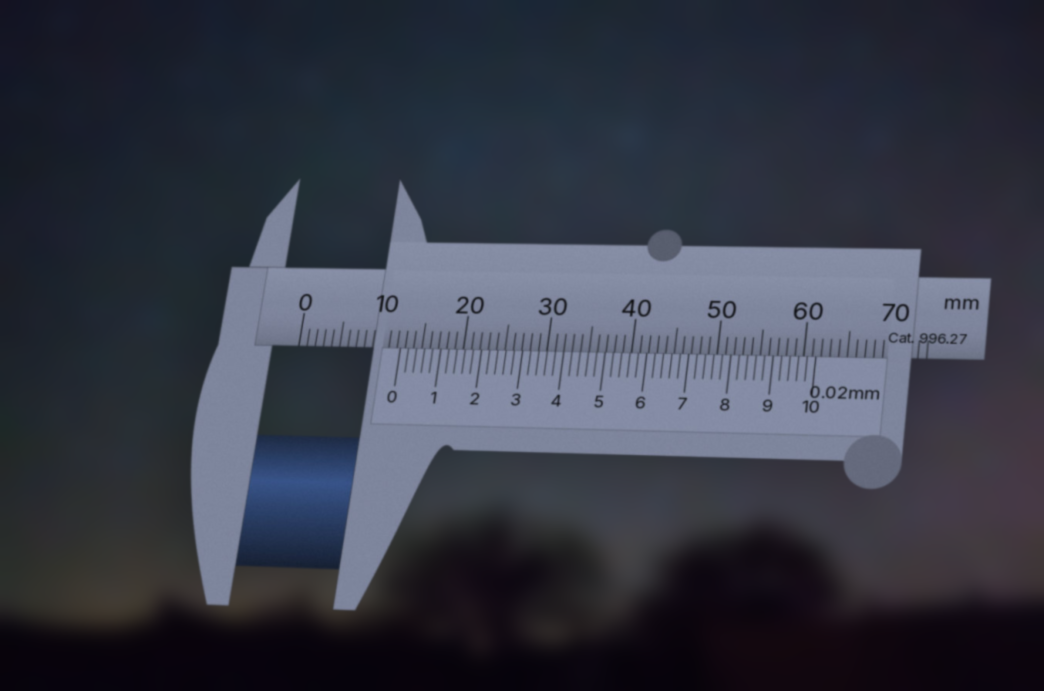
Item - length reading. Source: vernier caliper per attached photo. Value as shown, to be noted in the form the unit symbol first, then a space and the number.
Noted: mm 12.4
